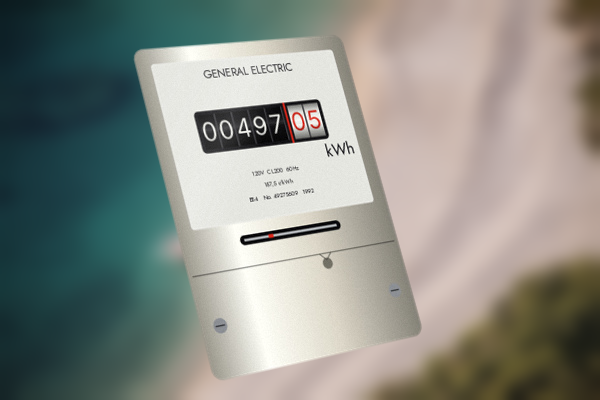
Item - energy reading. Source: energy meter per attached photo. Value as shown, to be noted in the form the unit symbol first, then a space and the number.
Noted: kWh 497.05
